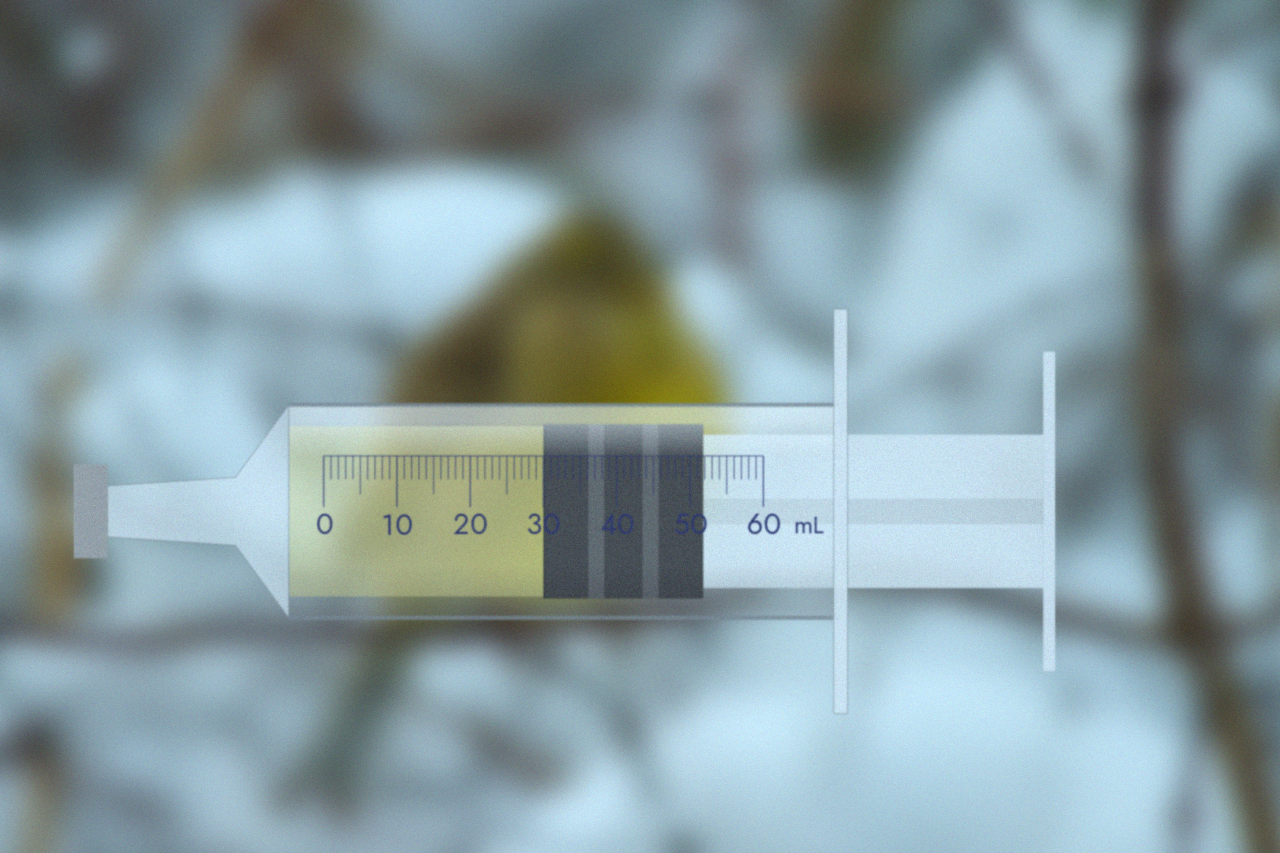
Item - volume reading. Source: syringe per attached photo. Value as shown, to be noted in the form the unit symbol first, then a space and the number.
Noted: mL 30
